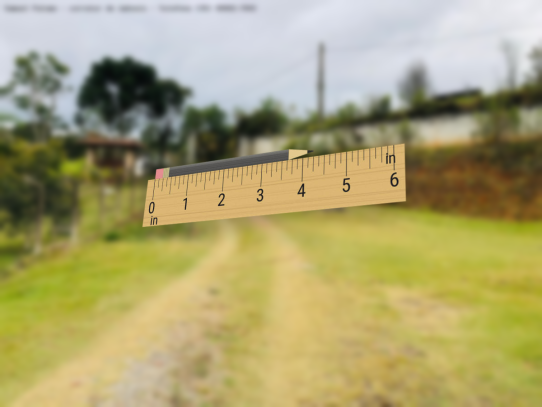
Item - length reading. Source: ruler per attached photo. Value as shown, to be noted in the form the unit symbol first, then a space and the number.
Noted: in 4.25
